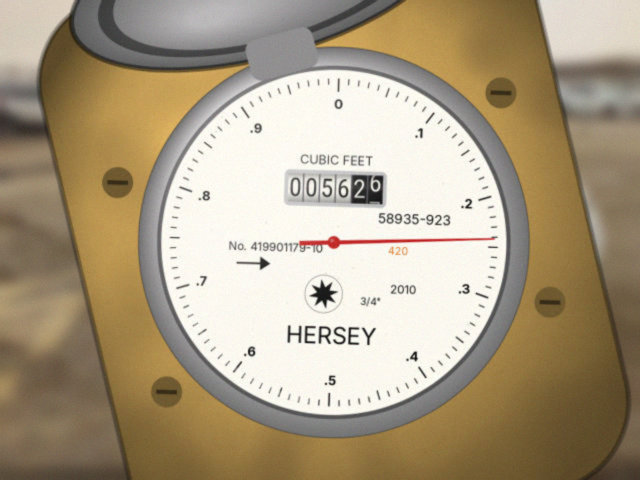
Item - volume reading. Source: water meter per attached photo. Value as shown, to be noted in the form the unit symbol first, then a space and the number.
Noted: ft³ 5626.24
